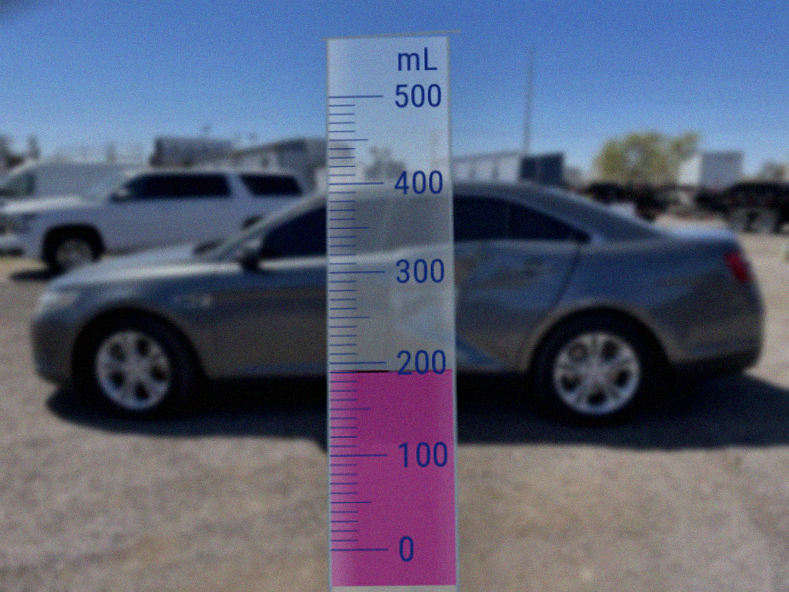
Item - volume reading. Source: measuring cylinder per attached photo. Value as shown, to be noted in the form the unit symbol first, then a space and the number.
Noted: mL 190
